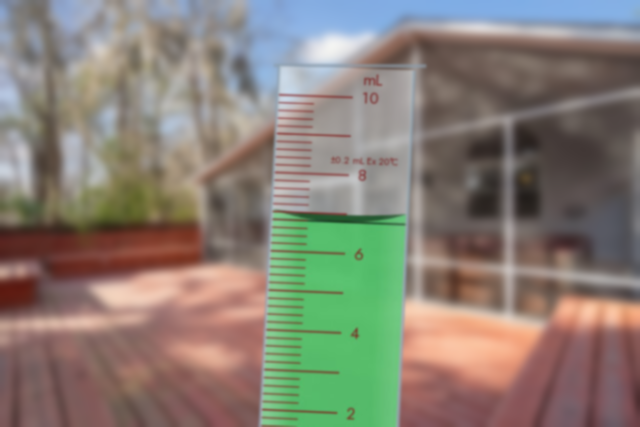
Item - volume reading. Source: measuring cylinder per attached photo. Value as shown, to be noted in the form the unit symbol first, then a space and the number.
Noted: mL 6.8
